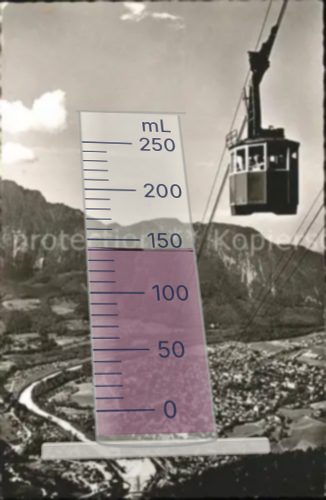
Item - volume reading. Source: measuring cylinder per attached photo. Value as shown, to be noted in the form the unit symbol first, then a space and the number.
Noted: mL 140
